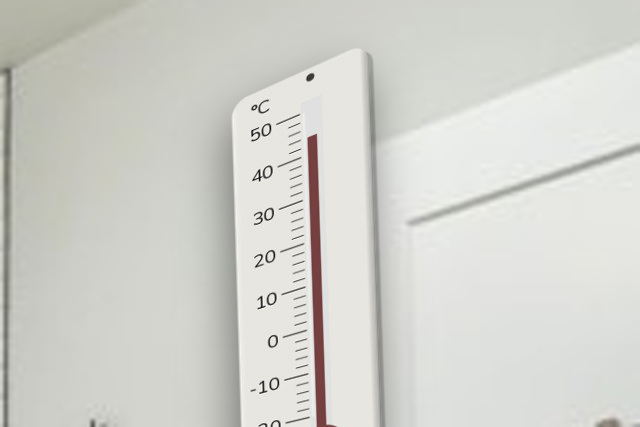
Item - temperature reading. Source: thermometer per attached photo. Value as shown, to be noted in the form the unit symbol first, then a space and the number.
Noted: °C 44
